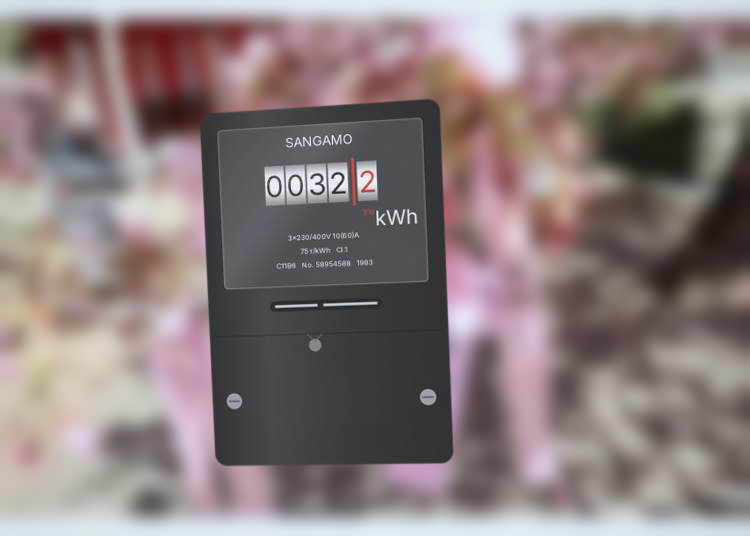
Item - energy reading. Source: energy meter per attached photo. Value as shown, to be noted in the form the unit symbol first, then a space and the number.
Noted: kWh 32.2
